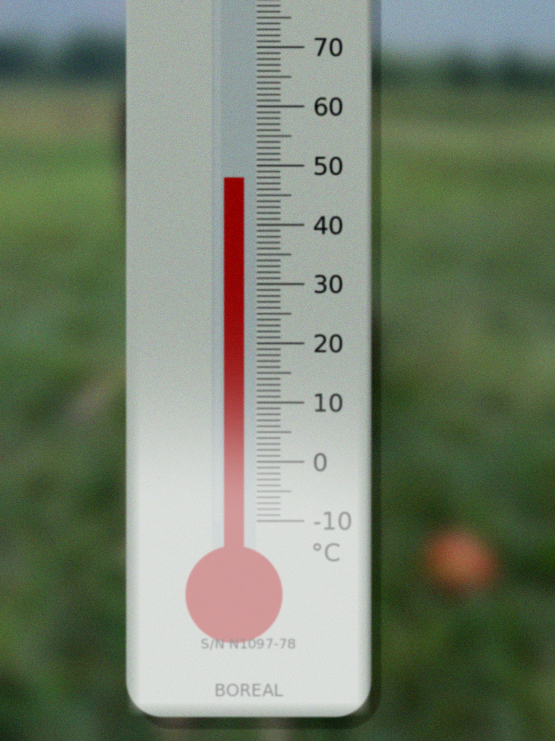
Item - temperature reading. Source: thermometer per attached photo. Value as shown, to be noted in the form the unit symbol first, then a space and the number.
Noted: °C 48
